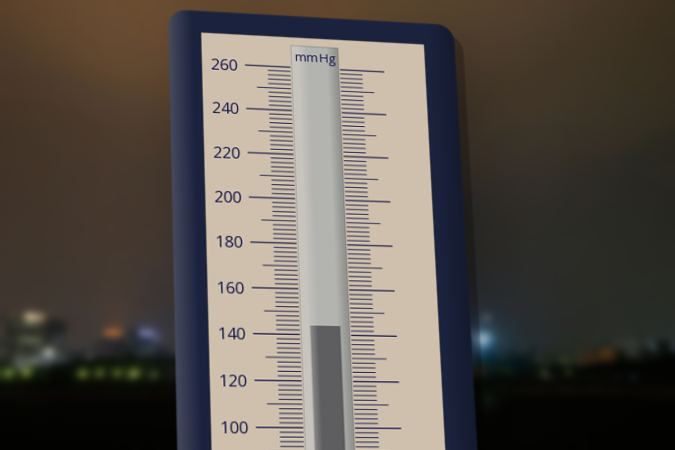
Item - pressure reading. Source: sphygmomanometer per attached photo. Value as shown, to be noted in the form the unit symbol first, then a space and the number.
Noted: mmHg 144
